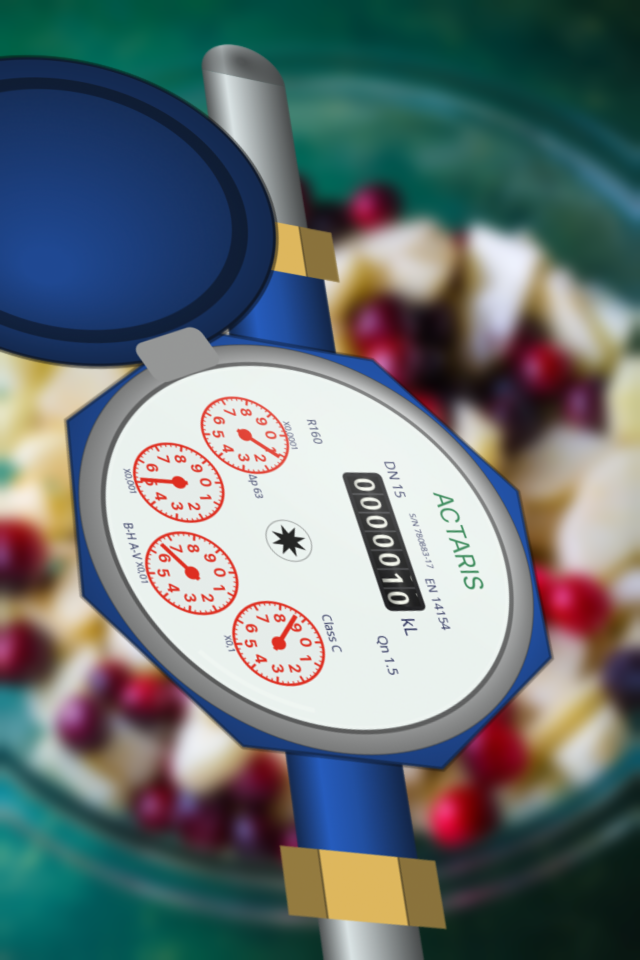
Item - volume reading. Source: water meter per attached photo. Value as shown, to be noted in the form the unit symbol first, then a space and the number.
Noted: kL 9.8651
